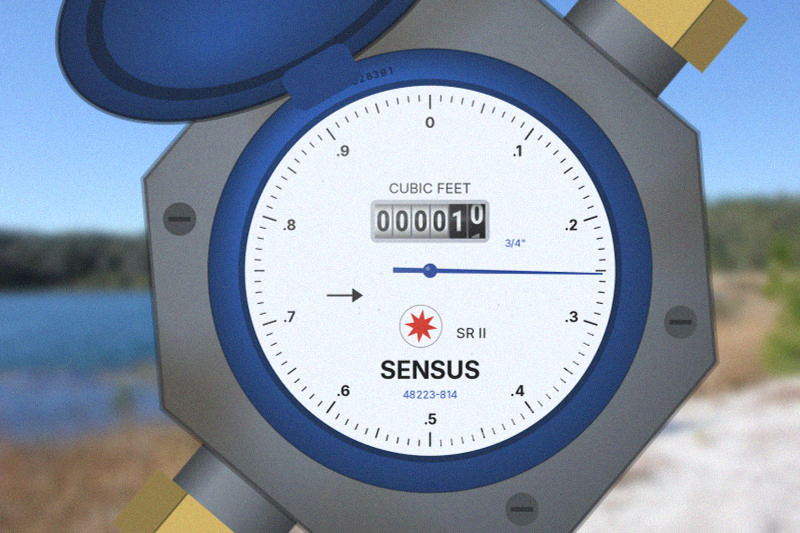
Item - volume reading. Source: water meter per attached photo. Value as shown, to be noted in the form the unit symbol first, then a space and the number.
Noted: ft³ 10.25
